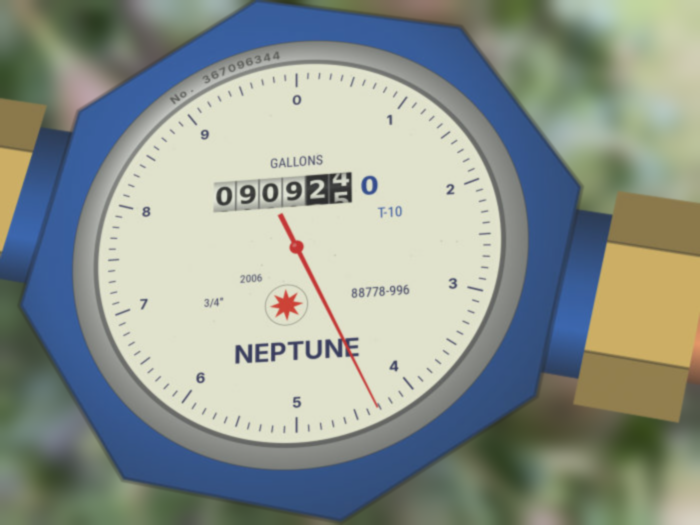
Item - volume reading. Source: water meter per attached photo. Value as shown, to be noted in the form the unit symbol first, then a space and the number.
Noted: gal 909244.3
